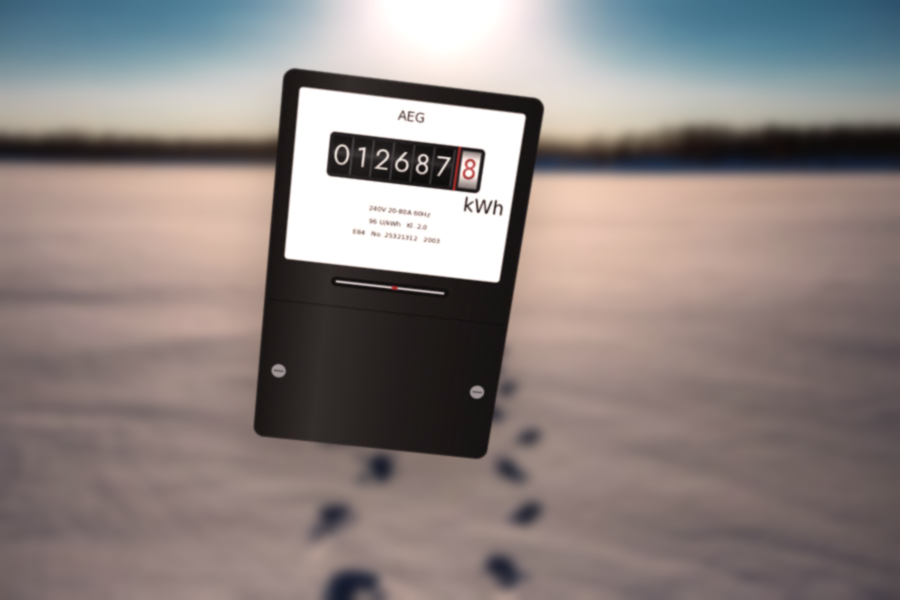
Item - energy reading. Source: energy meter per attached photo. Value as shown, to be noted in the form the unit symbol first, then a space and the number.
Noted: kWh 12687.8
